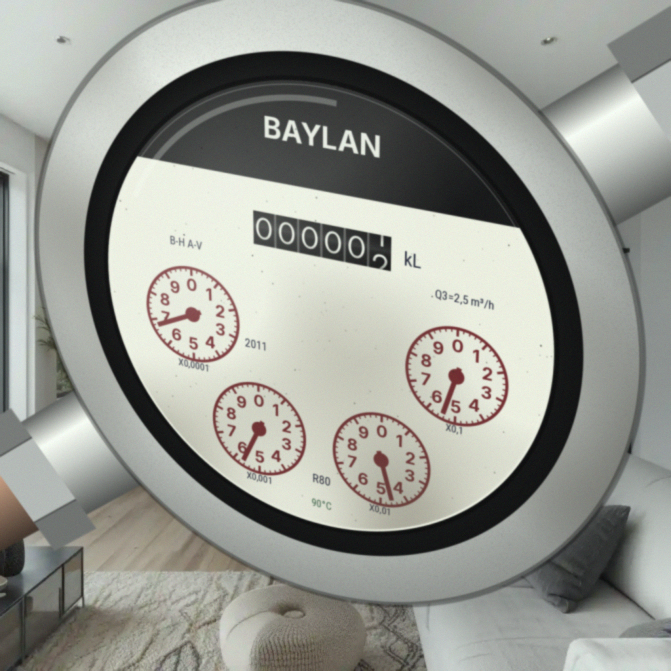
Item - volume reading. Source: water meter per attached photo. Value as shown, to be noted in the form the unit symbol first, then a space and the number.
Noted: kL 1.5456
